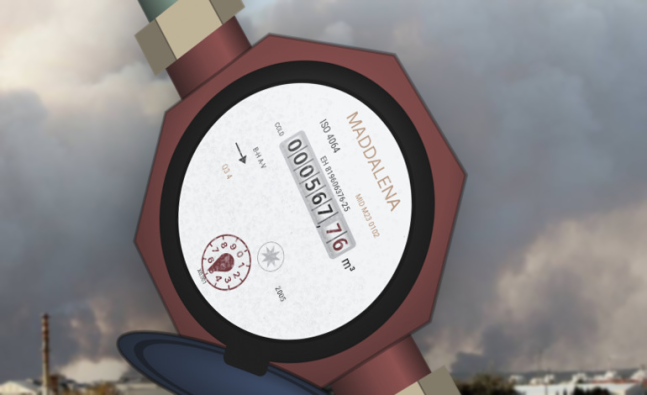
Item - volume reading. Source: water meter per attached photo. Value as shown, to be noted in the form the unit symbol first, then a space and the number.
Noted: m³ 567.765
